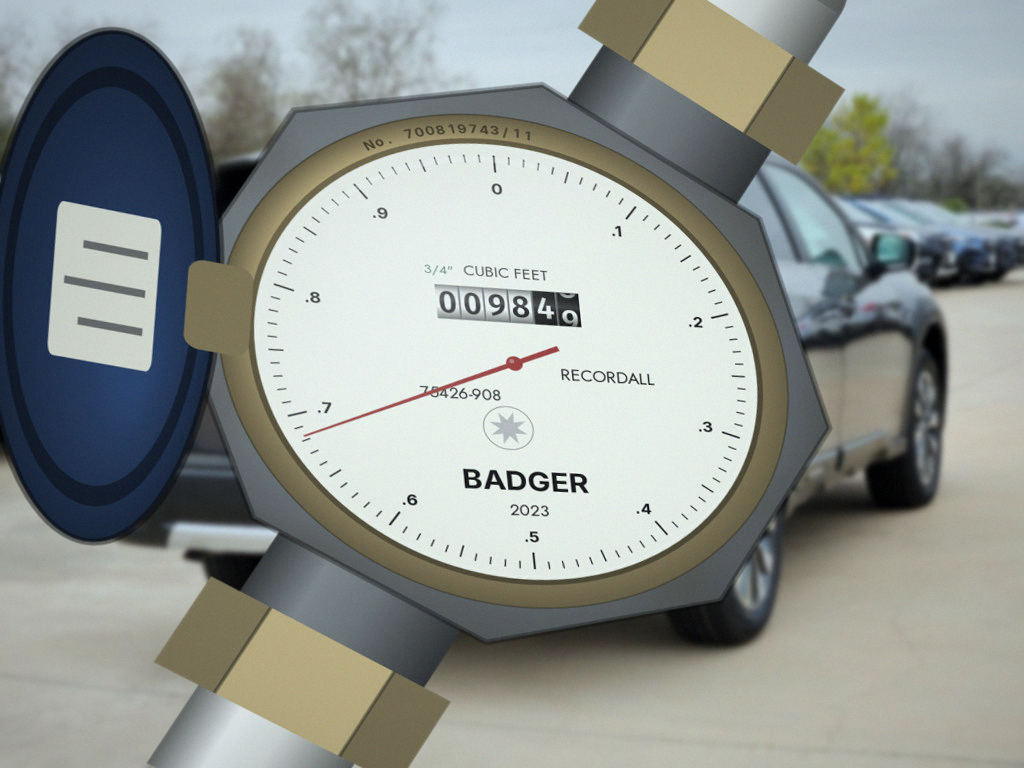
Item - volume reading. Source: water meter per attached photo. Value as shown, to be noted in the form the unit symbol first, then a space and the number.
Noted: ft³ 9848.68
